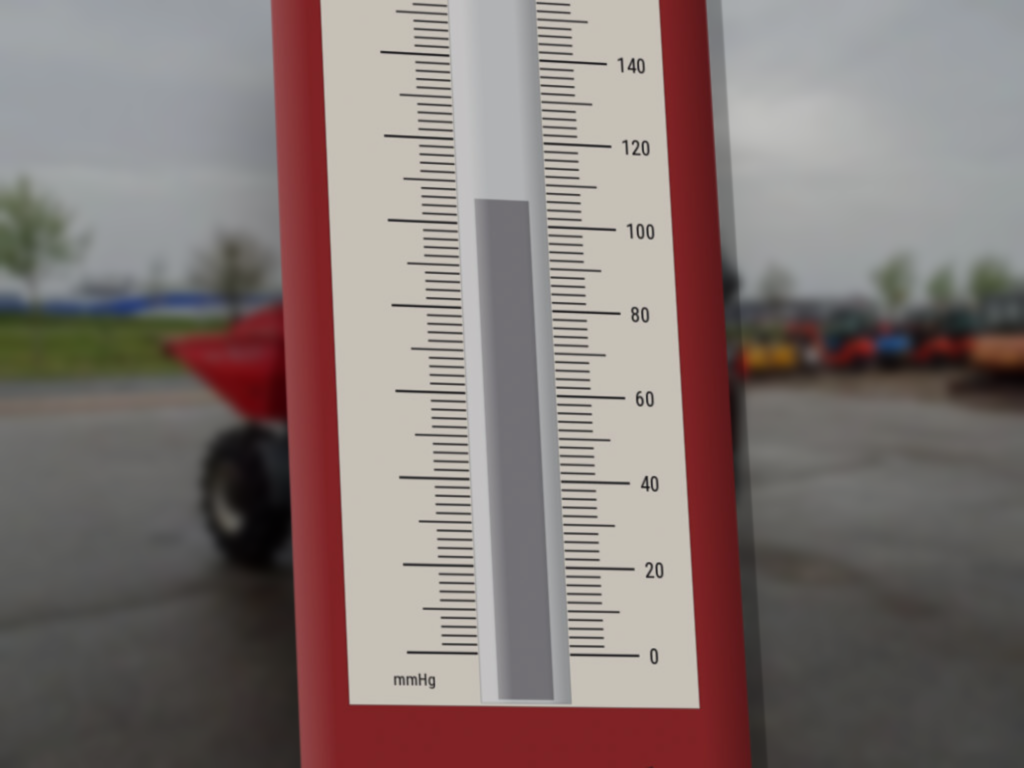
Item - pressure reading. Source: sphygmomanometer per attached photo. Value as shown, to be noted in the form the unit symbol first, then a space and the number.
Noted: mmHg 106
